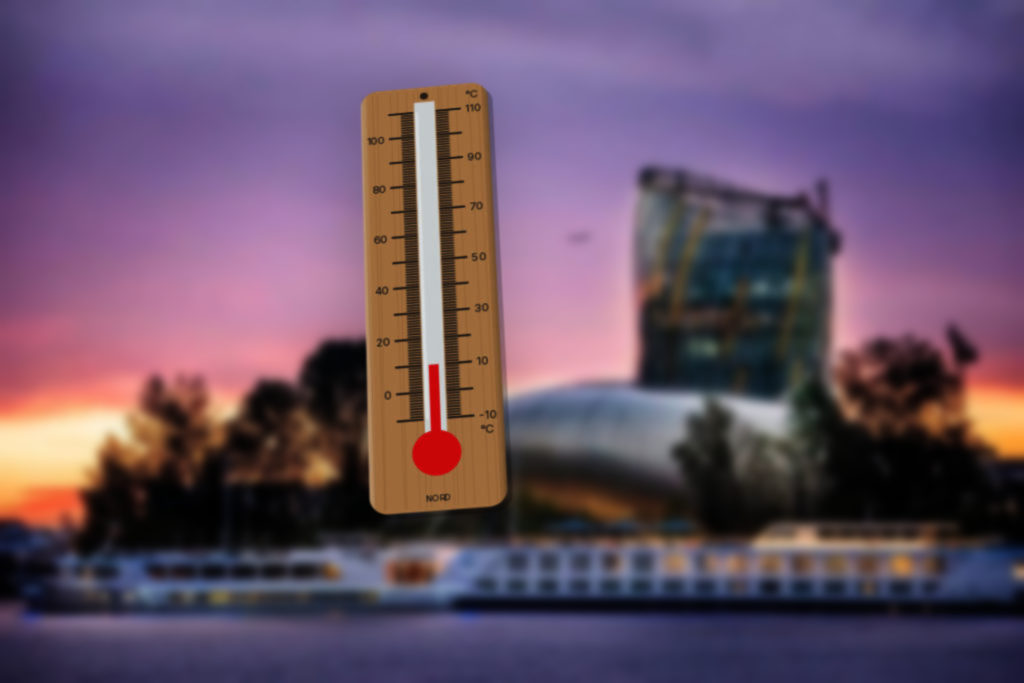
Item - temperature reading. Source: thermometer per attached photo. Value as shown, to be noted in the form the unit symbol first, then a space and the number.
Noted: °C 10
